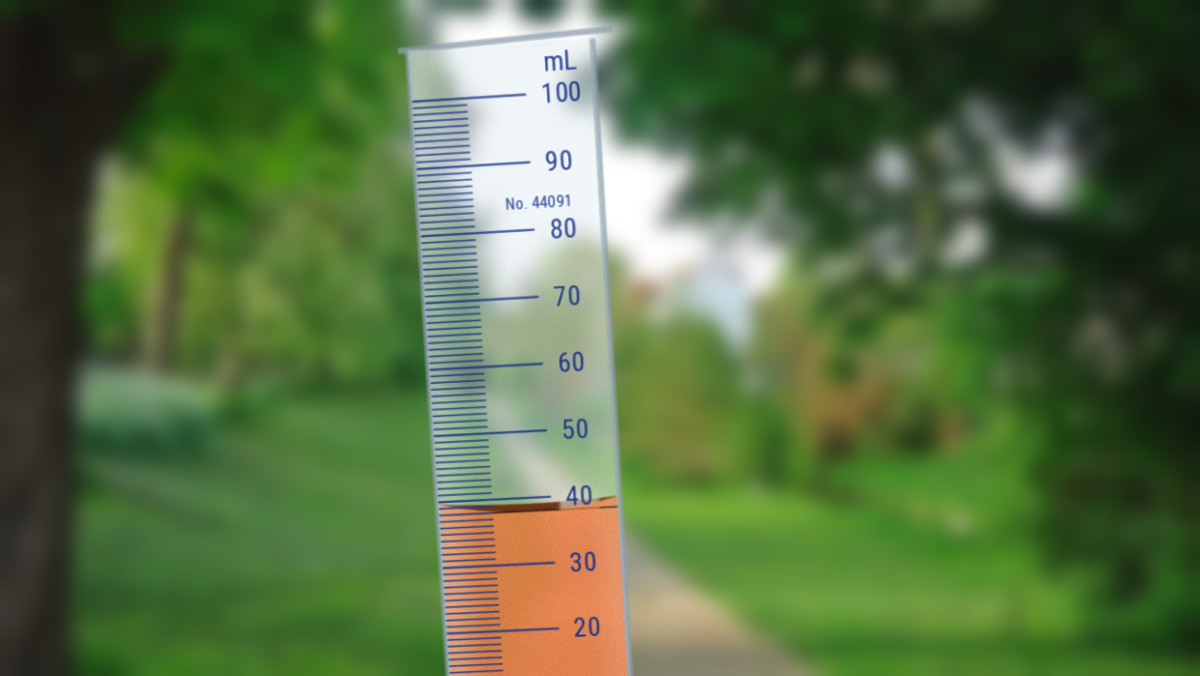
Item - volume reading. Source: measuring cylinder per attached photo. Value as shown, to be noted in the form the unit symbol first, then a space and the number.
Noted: mL 38
